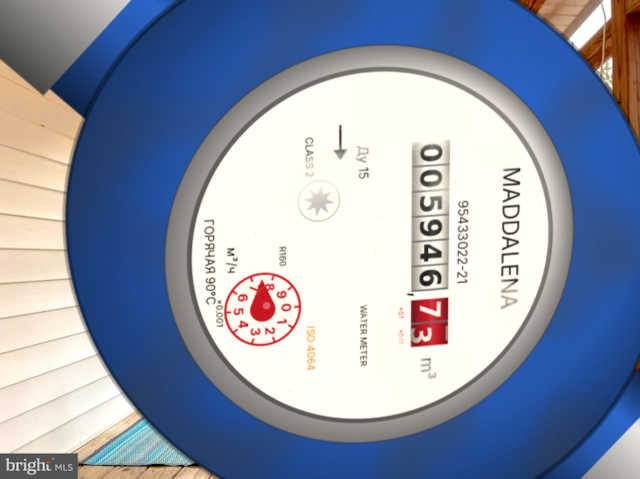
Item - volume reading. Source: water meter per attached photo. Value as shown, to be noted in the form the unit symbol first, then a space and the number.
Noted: m³ 5946.727
